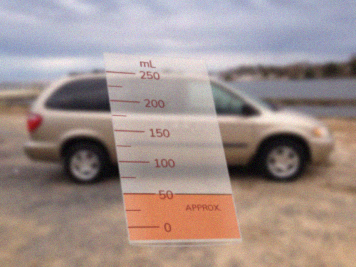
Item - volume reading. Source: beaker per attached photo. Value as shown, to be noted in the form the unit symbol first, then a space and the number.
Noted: mL 50
